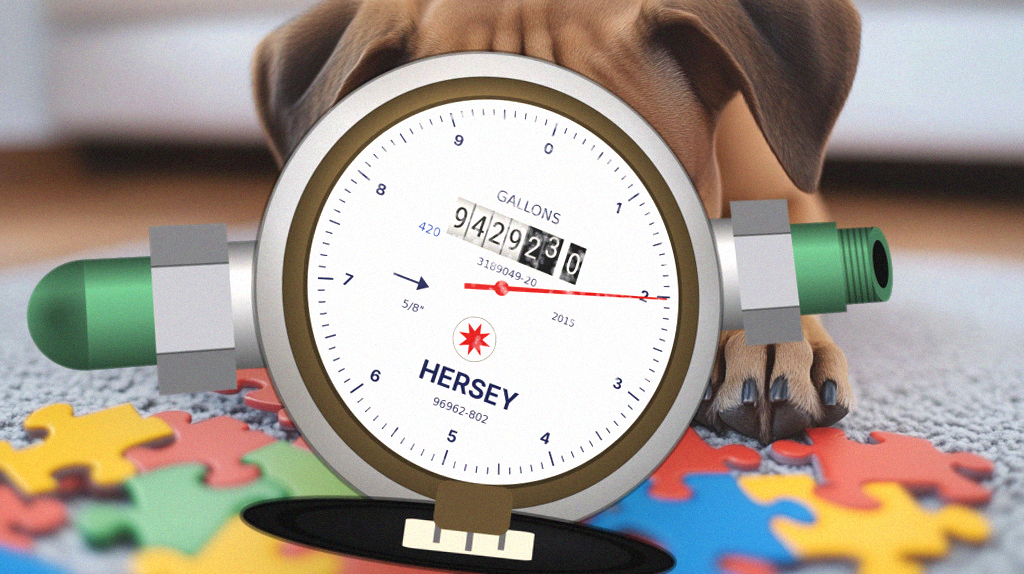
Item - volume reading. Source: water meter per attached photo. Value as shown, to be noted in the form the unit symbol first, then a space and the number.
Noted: gal 9429232.0
